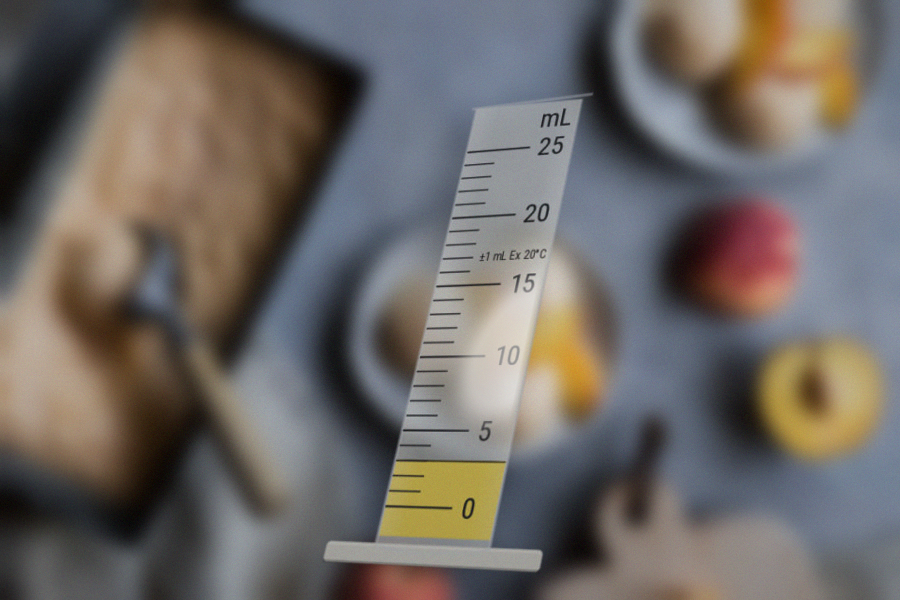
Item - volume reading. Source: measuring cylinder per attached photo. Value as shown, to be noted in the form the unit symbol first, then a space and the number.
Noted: mL 3
